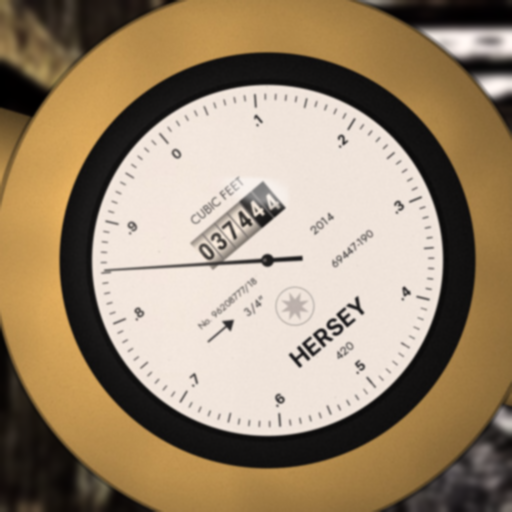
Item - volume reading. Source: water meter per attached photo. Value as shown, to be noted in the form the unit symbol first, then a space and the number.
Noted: ft³ 37443.85
